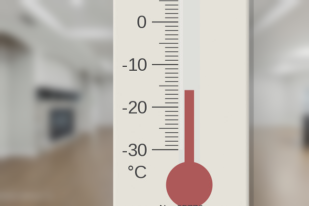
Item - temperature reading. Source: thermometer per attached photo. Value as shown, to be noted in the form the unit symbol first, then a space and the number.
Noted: °C -16
